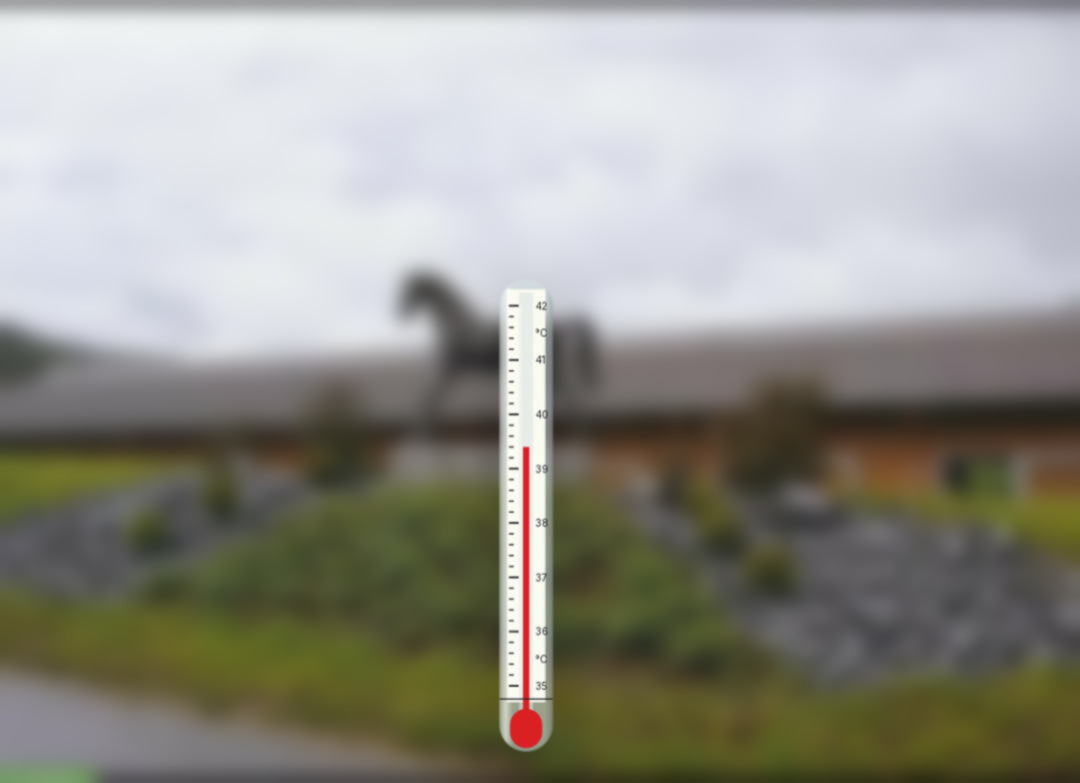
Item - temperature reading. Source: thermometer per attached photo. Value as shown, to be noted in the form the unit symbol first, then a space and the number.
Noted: °C 39.4
